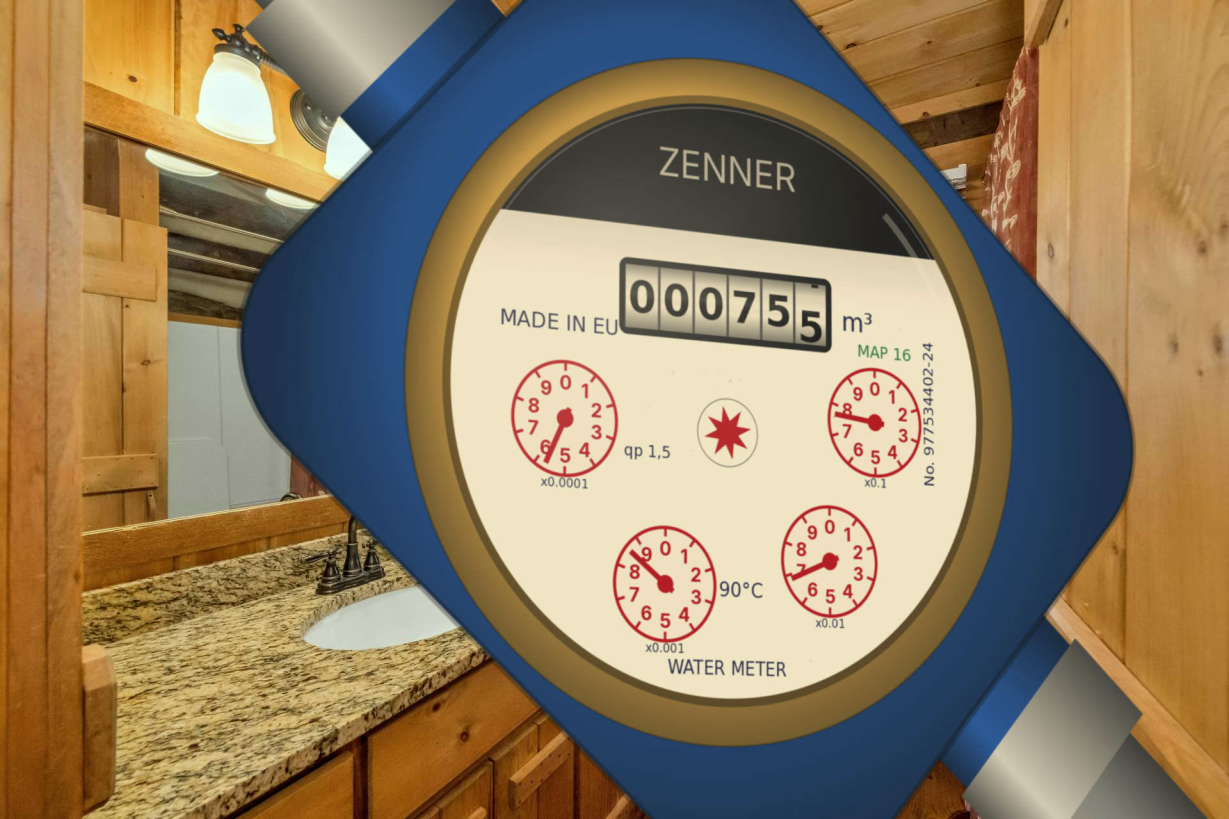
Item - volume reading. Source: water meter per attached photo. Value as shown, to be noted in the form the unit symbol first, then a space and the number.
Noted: m³ 754.7685
